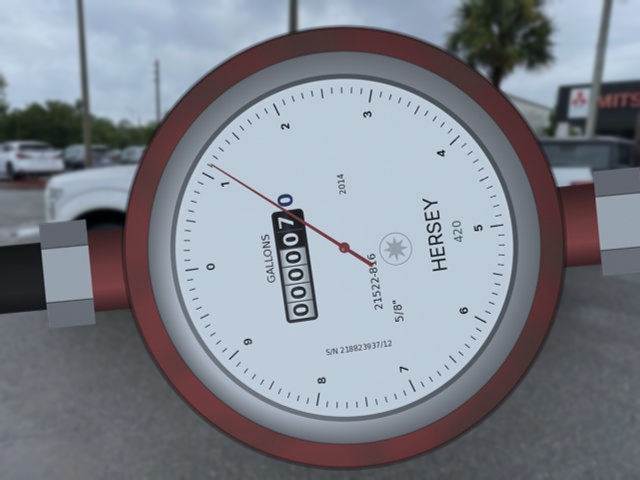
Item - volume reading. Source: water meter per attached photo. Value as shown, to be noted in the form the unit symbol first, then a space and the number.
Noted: gal 71.1
